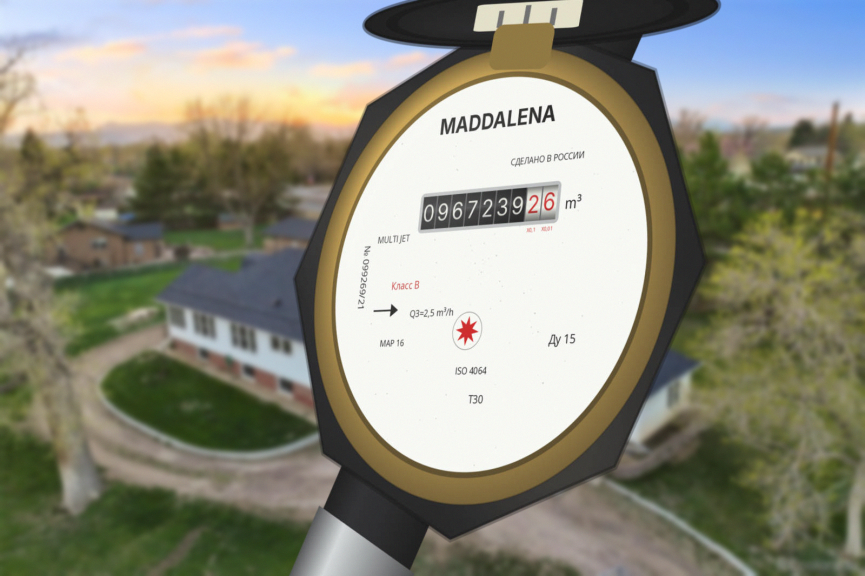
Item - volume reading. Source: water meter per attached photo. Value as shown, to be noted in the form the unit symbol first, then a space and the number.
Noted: m³ 967239.26
